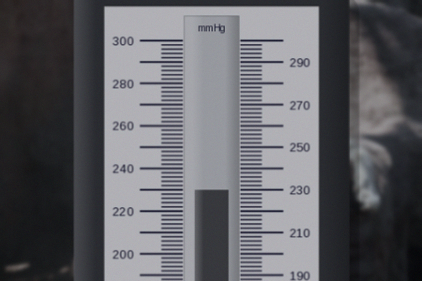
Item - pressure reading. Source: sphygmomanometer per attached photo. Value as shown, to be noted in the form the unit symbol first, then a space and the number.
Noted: mmHg 230
